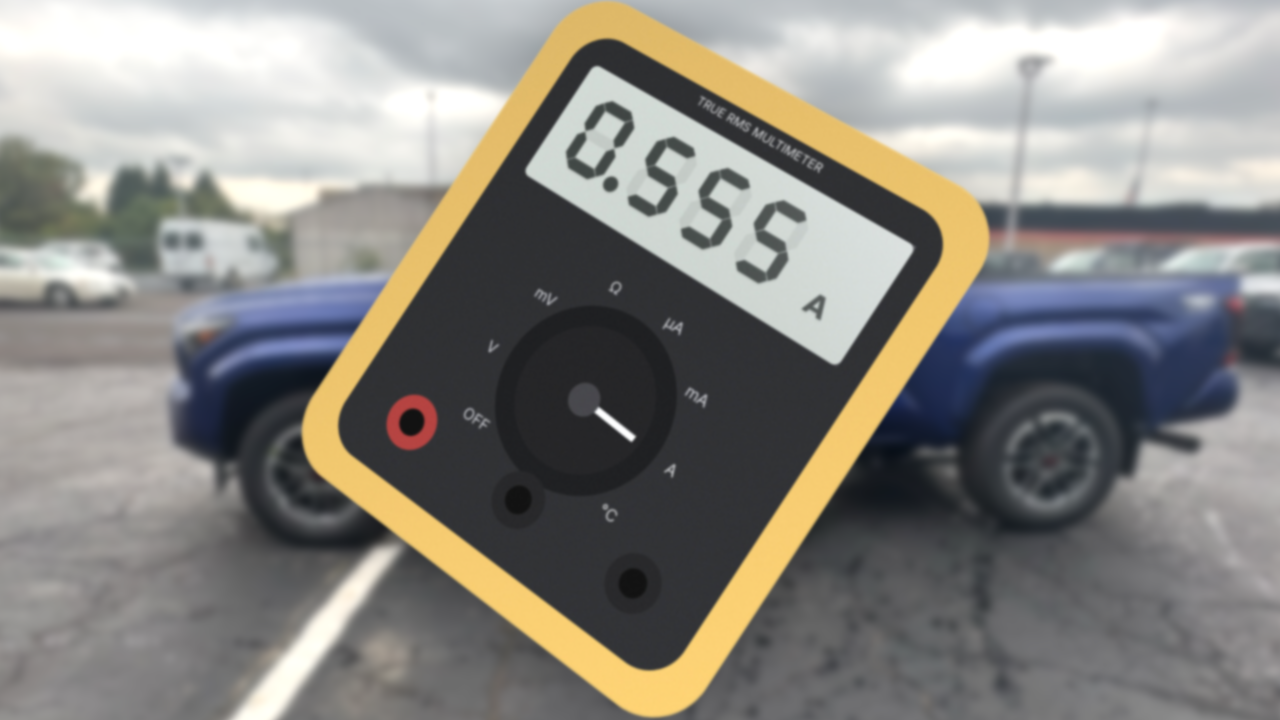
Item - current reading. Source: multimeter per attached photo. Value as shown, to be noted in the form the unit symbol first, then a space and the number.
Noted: A 0.555
